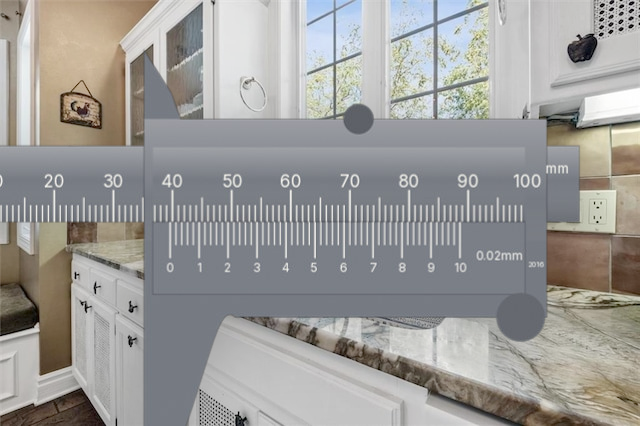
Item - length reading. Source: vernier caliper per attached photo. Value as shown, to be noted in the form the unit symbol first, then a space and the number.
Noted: mm 39.6
